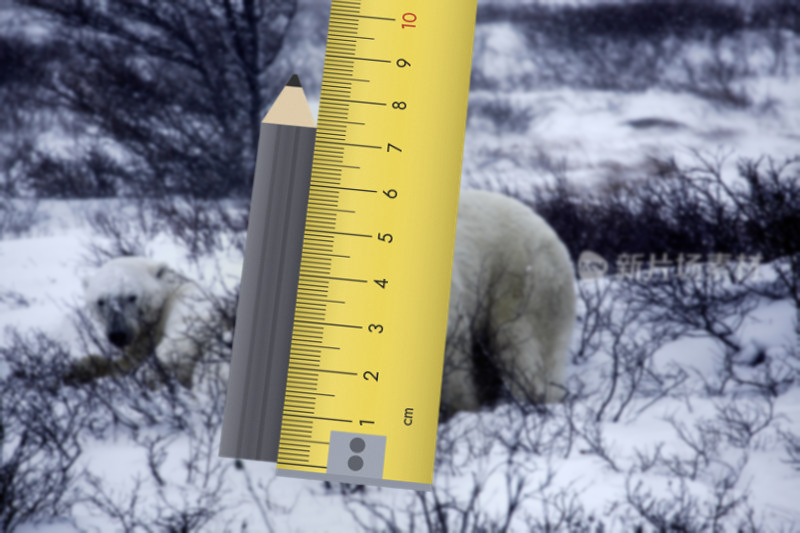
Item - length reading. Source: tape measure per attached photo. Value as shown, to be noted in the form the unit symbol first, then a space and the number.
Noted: cm 8.5
